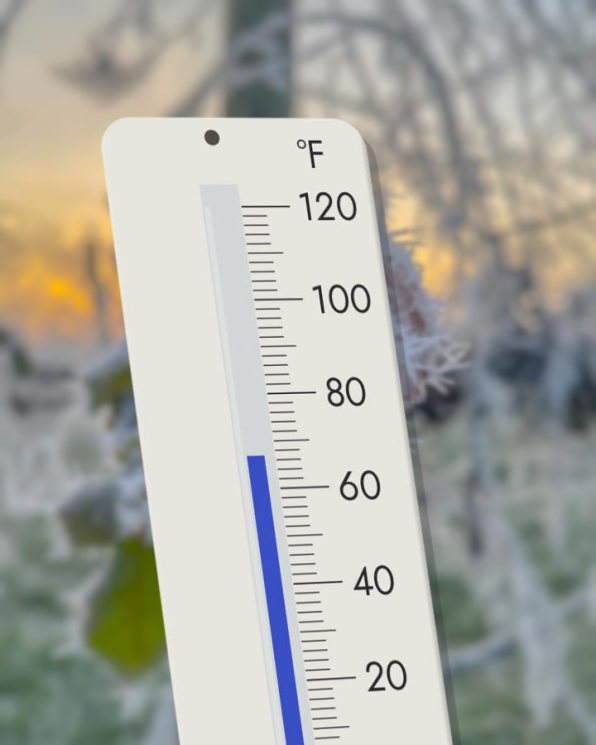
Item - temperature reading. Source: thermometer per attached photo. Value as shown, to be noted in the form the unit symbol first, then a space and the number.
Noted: °F 67
